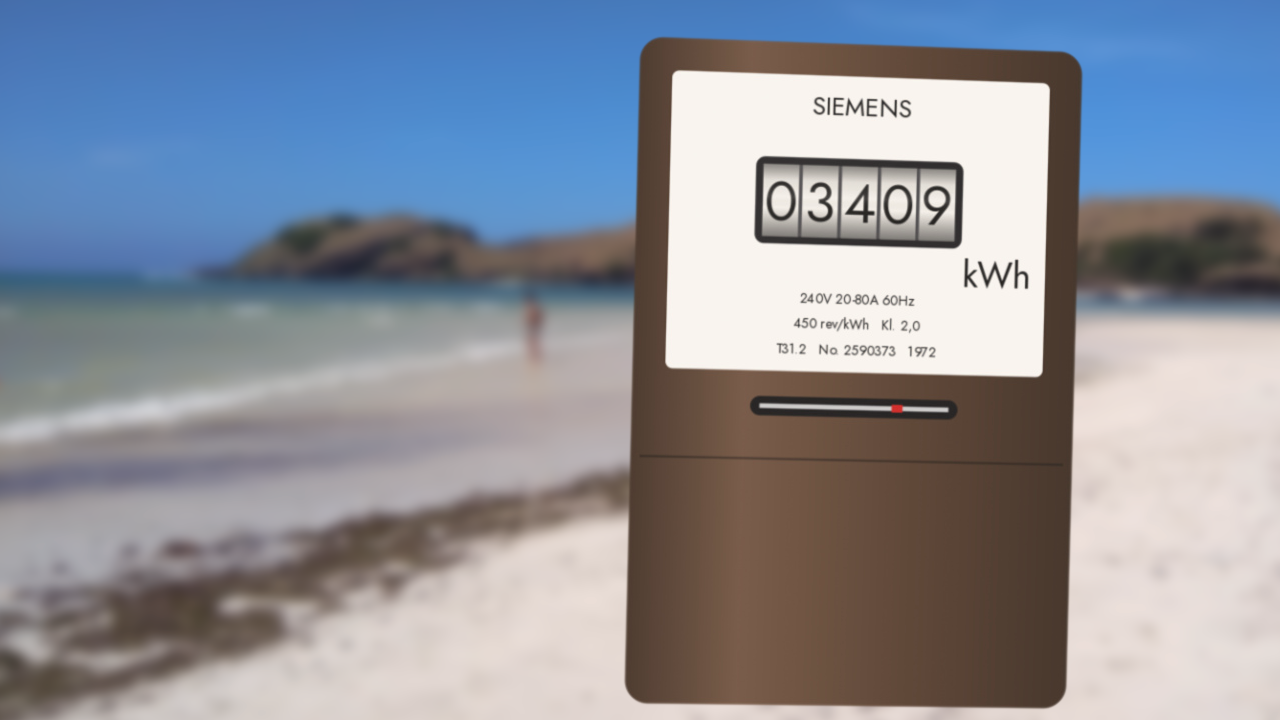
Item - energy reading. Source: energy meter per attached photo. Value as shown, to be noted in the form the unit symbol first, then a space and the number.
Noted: kWh 3409
